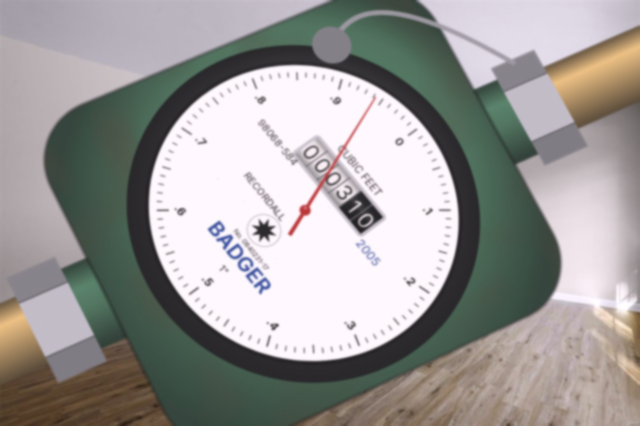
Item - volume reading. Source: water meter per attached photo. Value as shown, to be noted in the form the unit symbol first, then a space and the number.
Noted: ft³ 309.94
